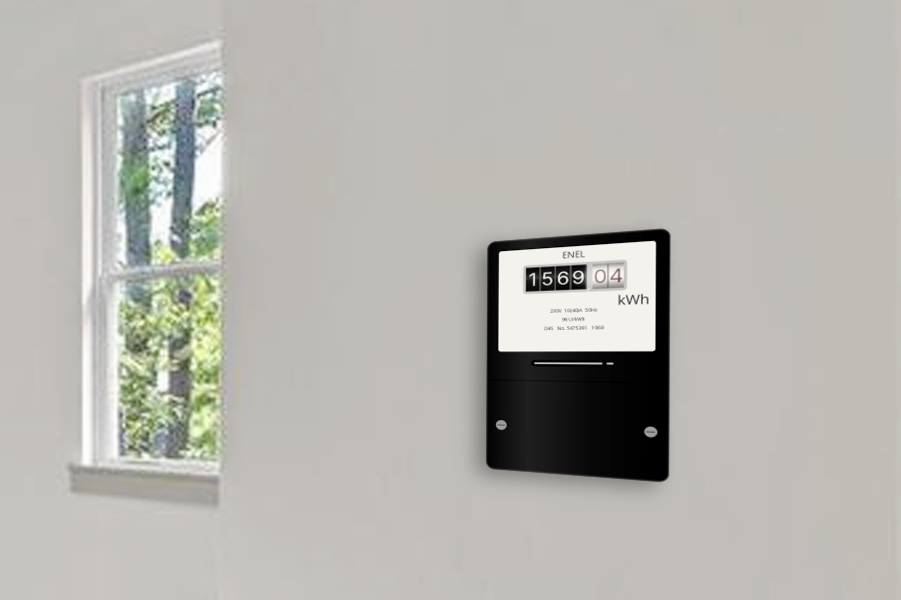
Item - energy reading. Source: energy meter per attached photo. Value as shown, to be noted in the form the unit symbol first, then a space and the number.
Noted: kWh 1569.04
